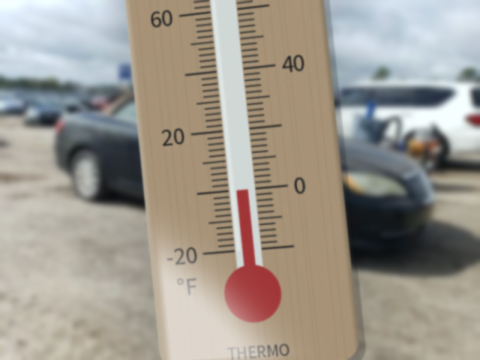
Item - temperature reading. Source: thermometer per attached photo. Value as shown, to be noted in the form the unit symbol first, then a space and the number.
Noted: °F 0
